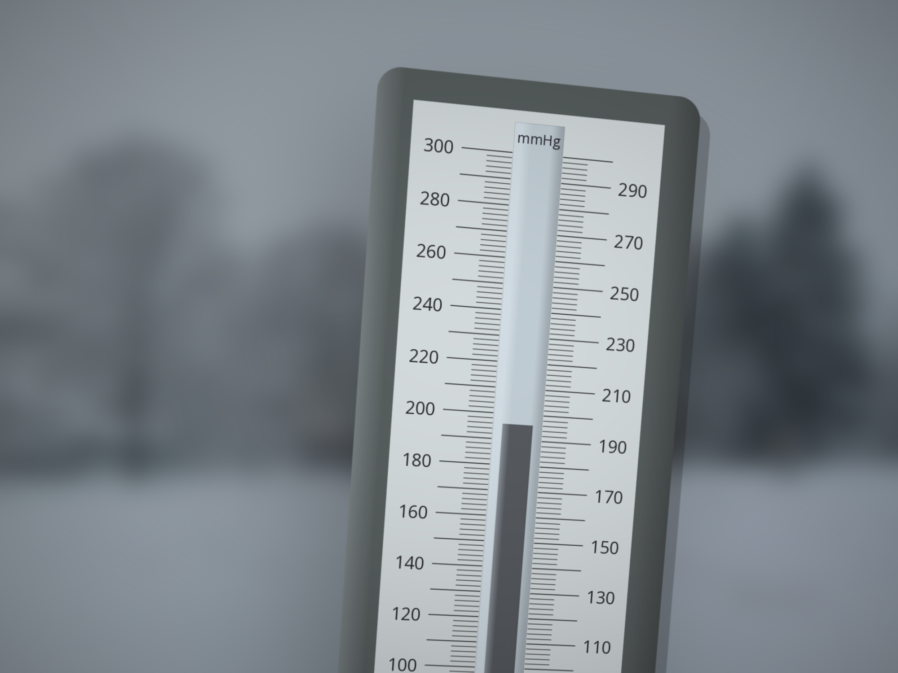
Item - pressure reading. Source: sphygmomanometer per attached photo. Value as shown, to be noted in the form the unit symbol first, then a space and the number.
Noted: mmHg 196
